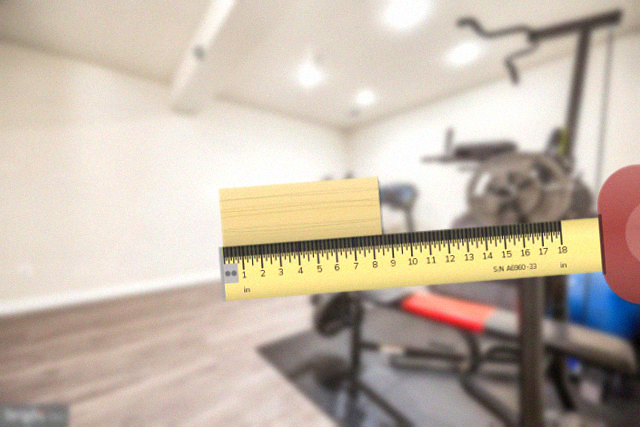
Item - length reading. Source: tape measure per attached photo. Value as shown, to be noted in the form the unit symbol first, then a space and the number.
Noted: in 8.5
